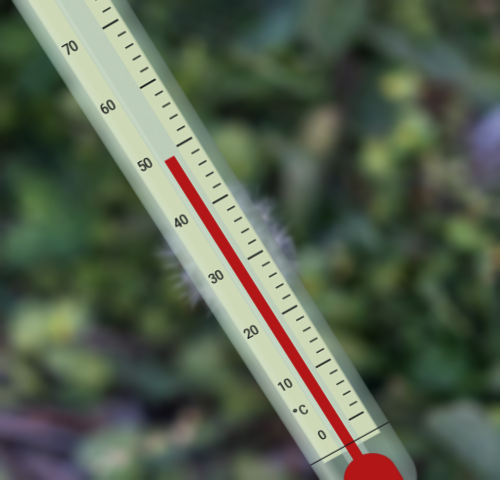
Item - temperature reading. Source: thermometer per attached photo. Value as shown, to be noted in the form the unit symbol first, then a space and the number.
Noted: °C 49
